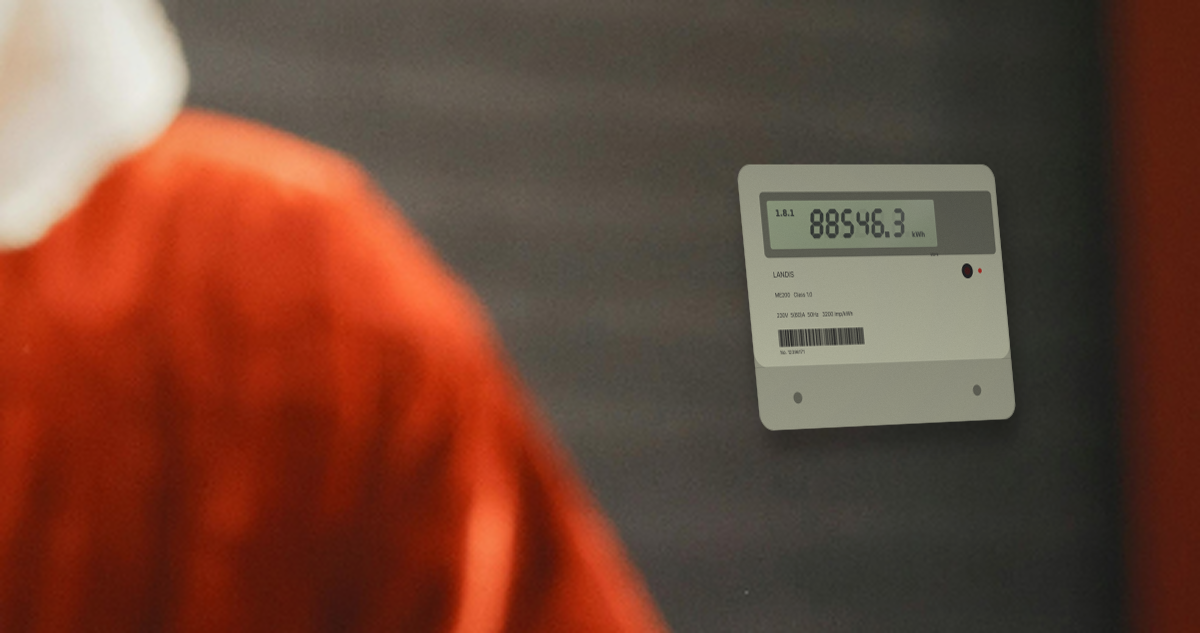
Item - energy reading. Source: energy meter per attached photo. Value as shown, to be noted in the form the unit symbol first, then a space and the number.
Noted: kWh 88546.3
